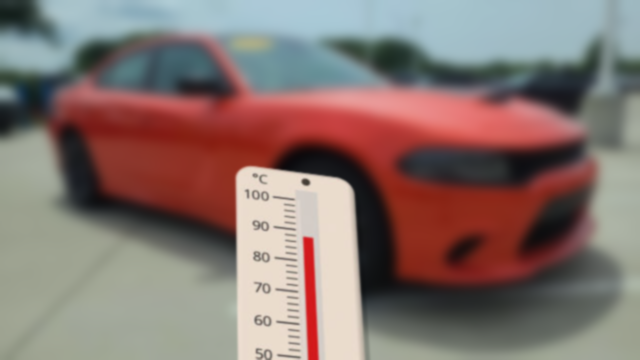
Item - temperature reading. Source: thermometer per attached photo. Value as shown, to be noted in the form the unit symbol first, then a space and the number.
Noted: °C 88
